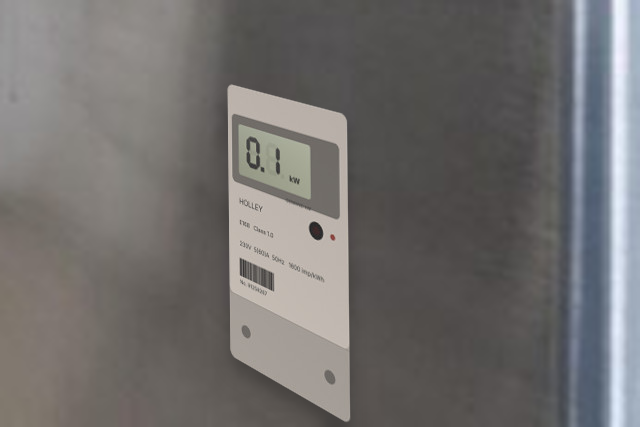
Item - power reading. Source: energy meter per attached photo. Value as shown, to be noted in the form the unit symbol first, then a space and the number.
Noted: kW 0.1
